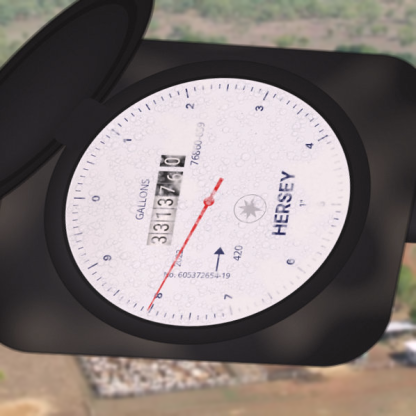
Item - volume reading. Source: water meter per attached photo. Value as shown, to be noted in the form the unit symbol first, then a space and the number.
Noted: gal 3313758.0
